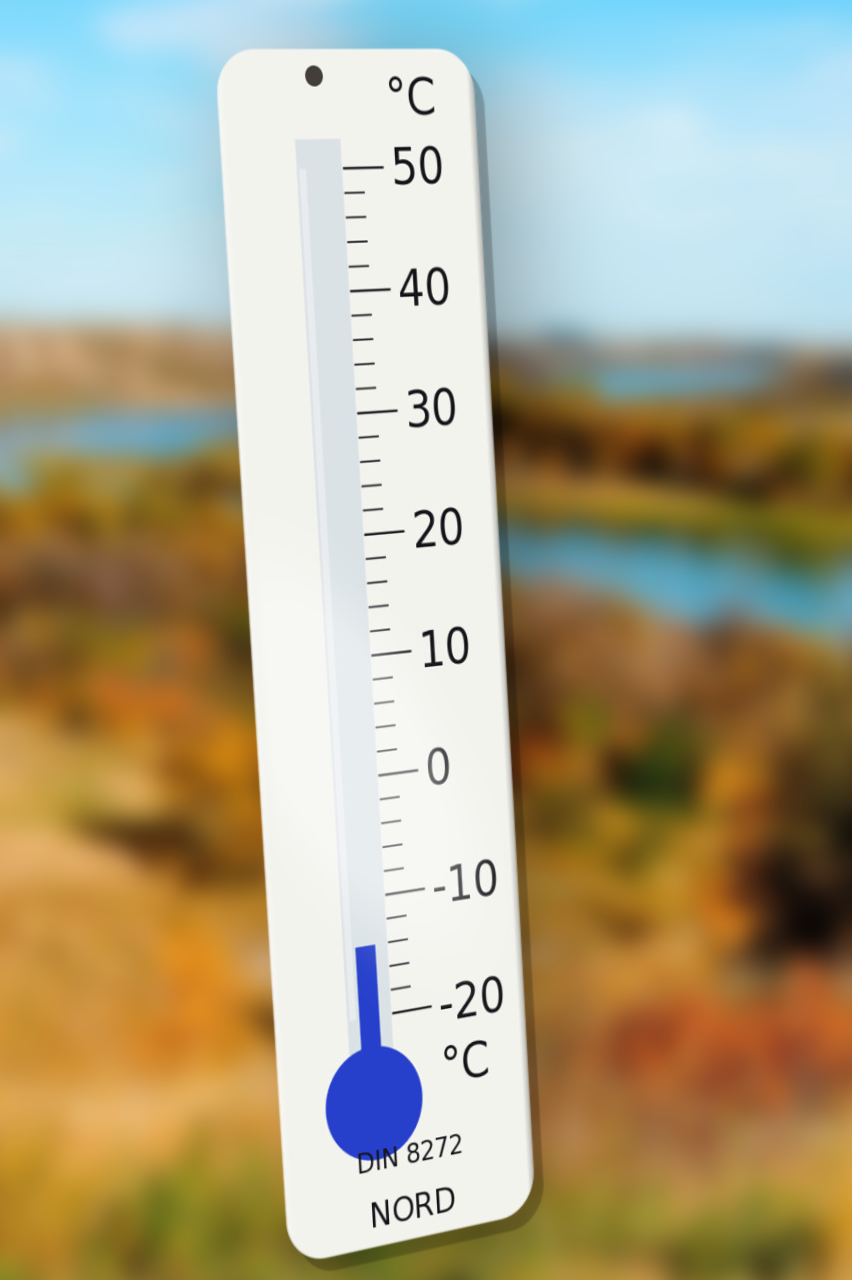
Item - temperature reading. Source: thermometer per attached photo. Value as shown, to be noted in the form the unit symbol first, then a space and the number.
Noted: °C -14
